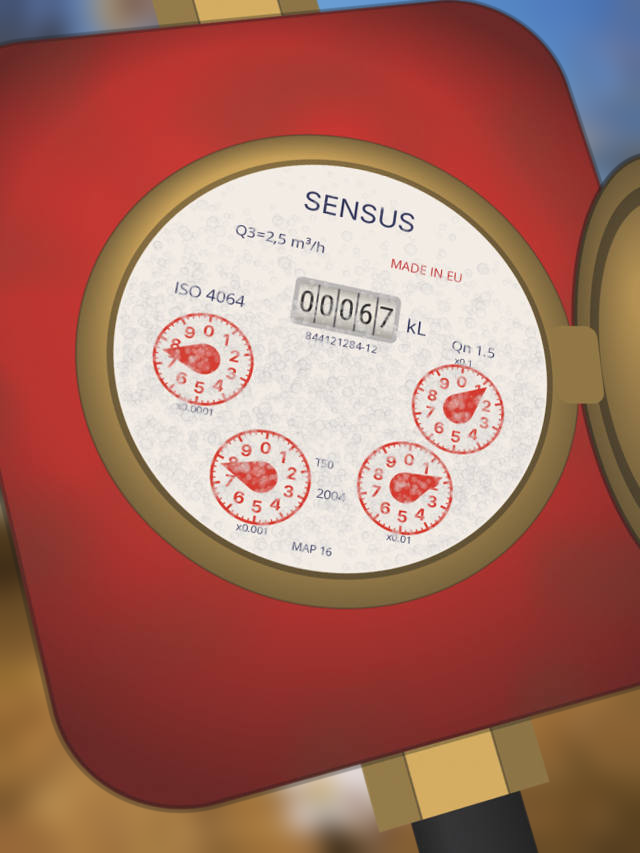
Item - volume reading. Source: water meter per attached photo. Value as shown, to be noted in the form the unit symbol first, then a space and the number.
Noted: kL 67.1177
